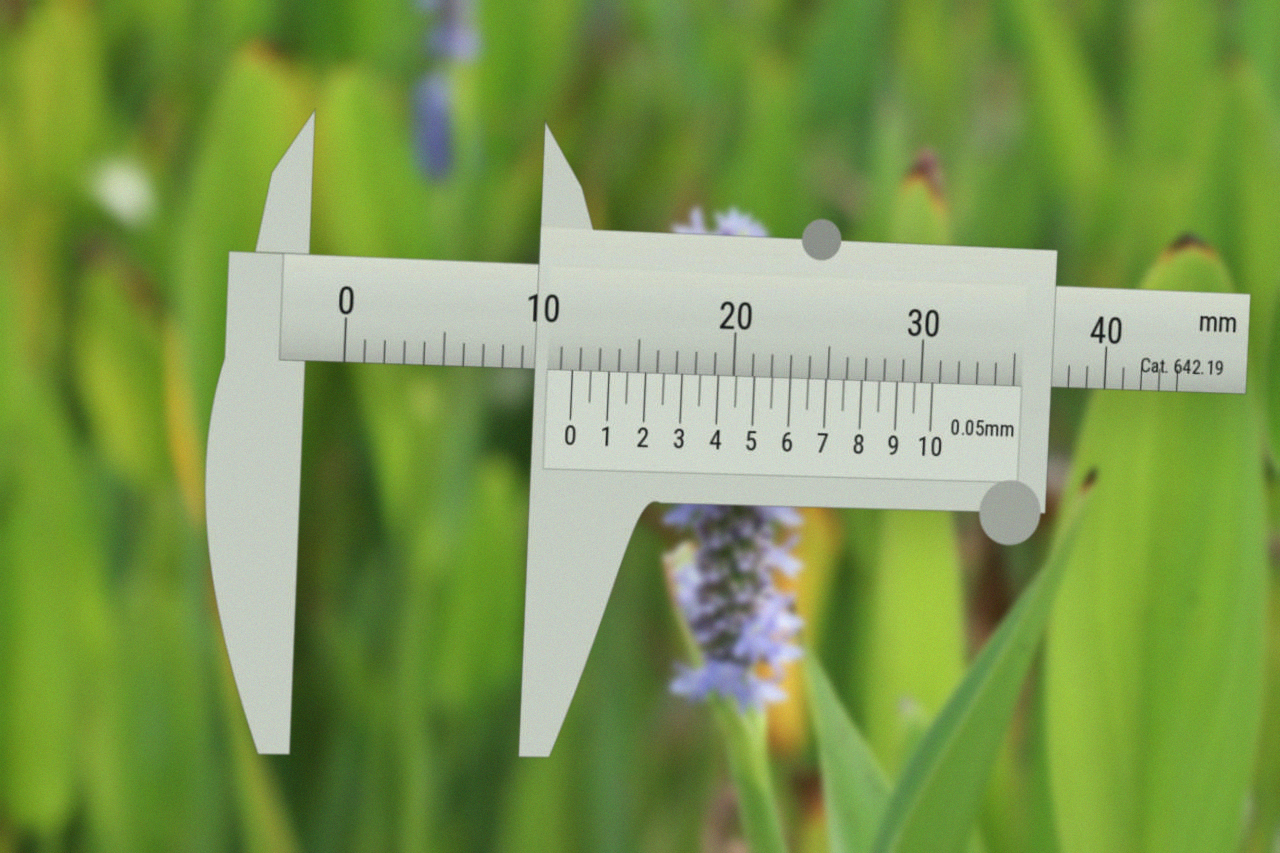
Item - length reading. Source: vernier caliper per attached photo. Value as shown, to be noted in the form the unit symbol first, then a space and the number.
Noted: mm 11.6
